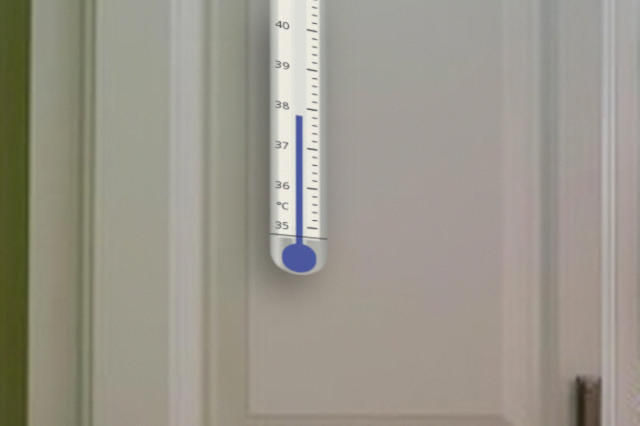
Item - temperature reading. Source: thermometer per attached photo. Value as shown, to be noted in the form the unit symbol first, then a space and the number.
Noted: °C 37.8
